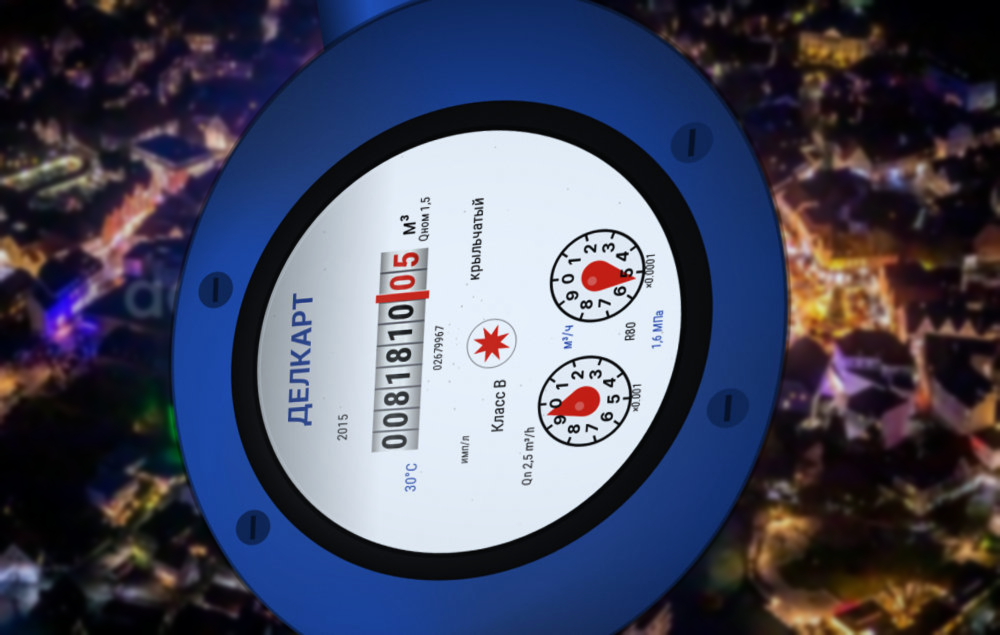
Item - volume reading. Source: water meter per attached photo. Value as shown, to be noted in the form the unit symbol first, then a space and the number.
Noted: m³ 81810.0495
